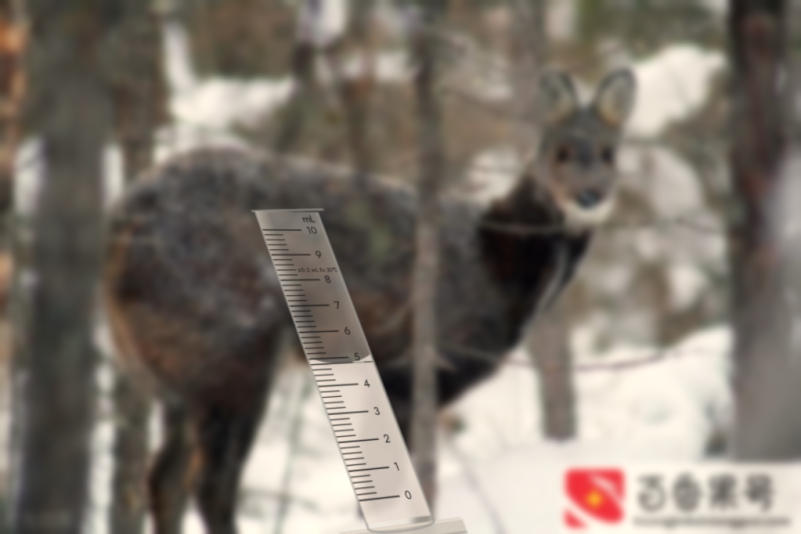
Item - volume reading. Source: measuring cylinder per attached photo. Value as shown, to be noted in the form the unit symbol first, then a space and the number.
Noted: mL 4.8
